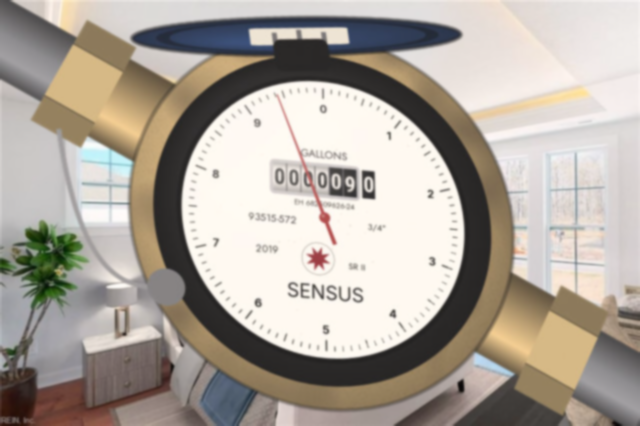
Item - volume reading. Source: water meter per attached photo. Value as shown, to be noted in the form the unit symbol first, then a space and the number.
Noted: gal 89.4
